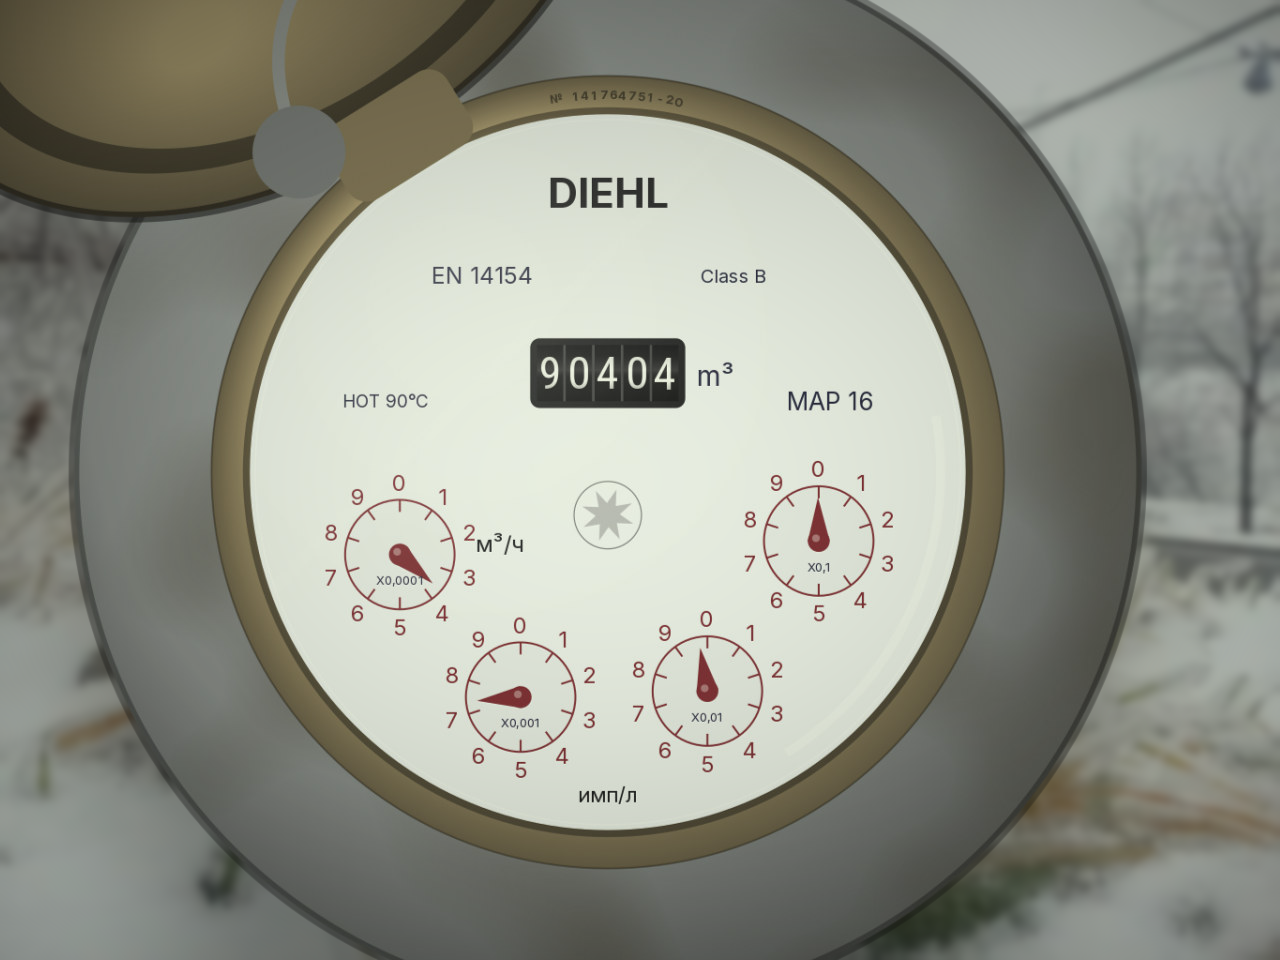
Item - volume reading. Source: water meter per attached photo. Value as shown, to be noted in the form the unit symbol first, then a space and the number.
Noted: m³ 90403.9973
